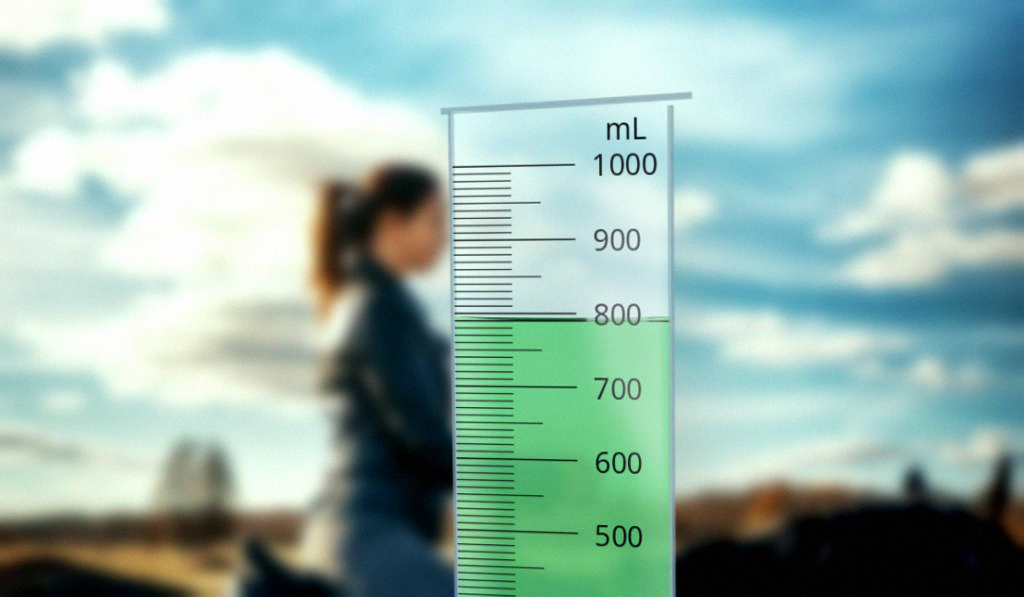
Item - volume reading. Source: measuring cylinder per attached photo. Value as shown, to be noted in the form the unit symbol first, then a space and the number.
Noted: mL 790
